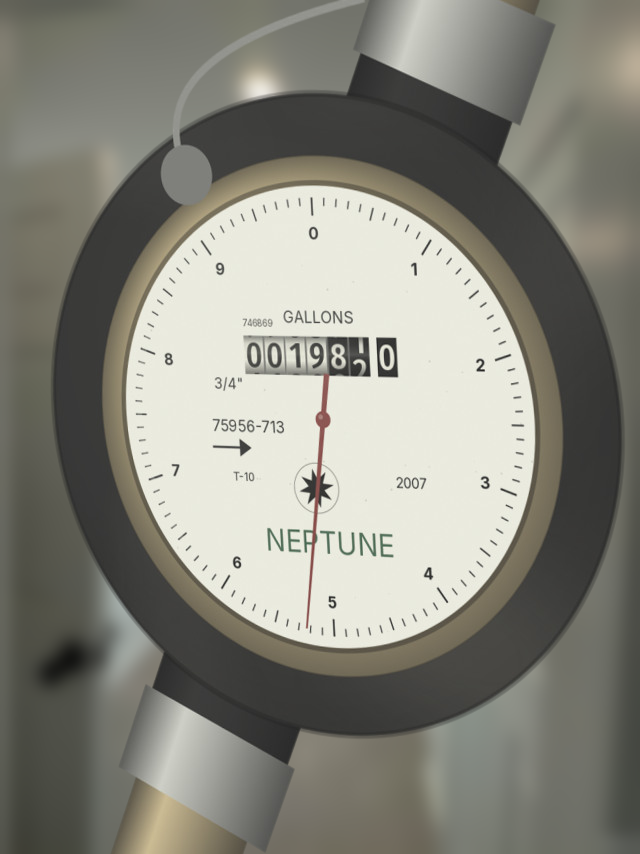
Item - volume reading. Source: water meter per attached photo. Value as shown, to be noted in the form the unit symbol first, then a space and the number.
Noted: gal 19815.2
